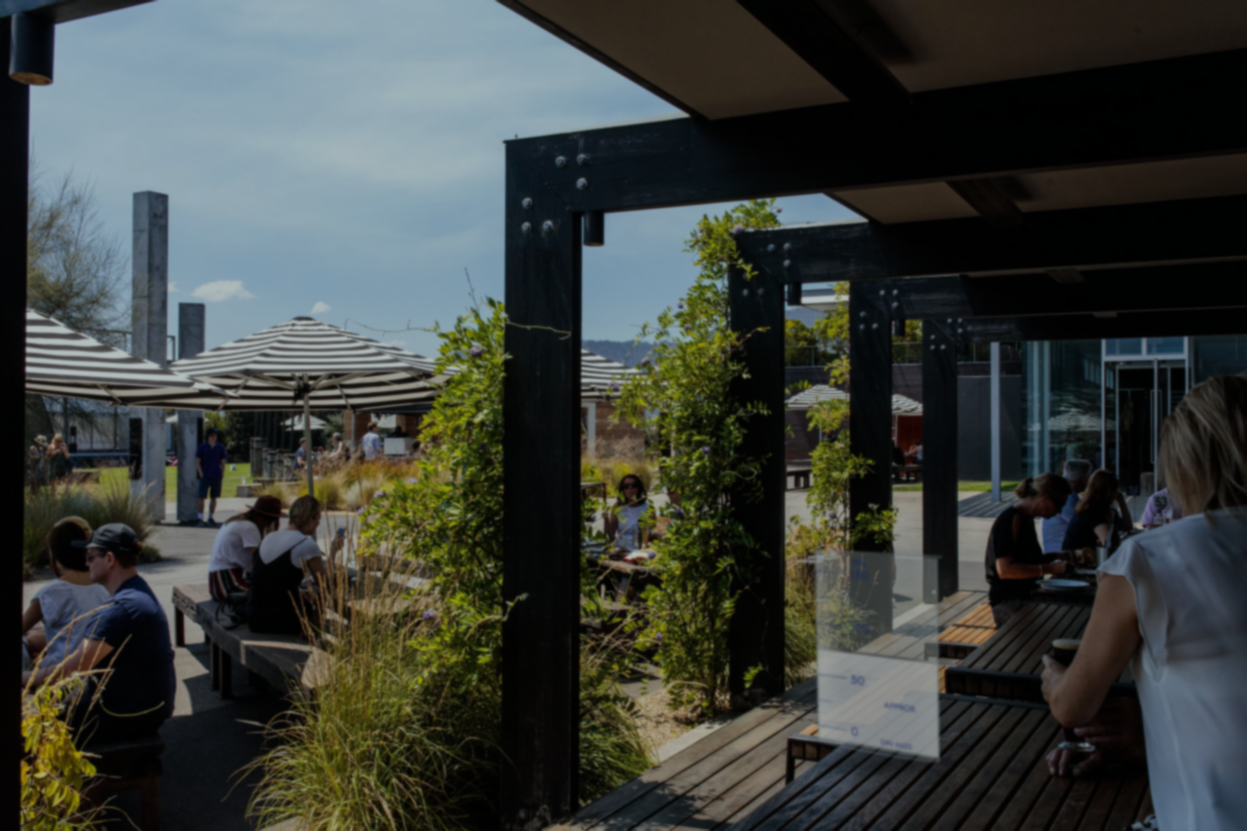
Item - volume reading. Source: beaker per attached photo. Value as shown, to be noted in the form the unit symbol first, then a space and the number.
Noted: mL 75
